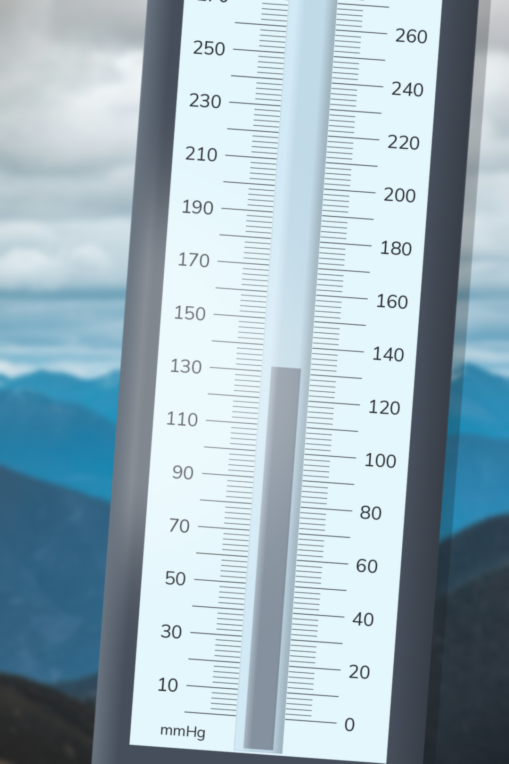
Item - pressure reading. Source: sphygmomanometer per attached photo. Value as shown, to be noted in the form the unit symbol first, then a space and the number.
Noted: mmHg 132
